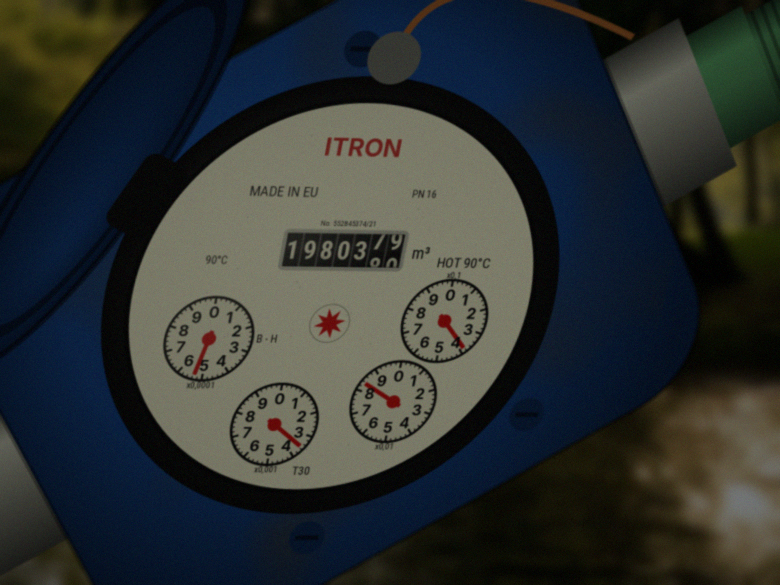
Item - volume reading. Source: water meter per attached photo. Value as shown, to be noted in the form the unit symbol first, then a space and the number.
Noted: m³ 1980379.3835
